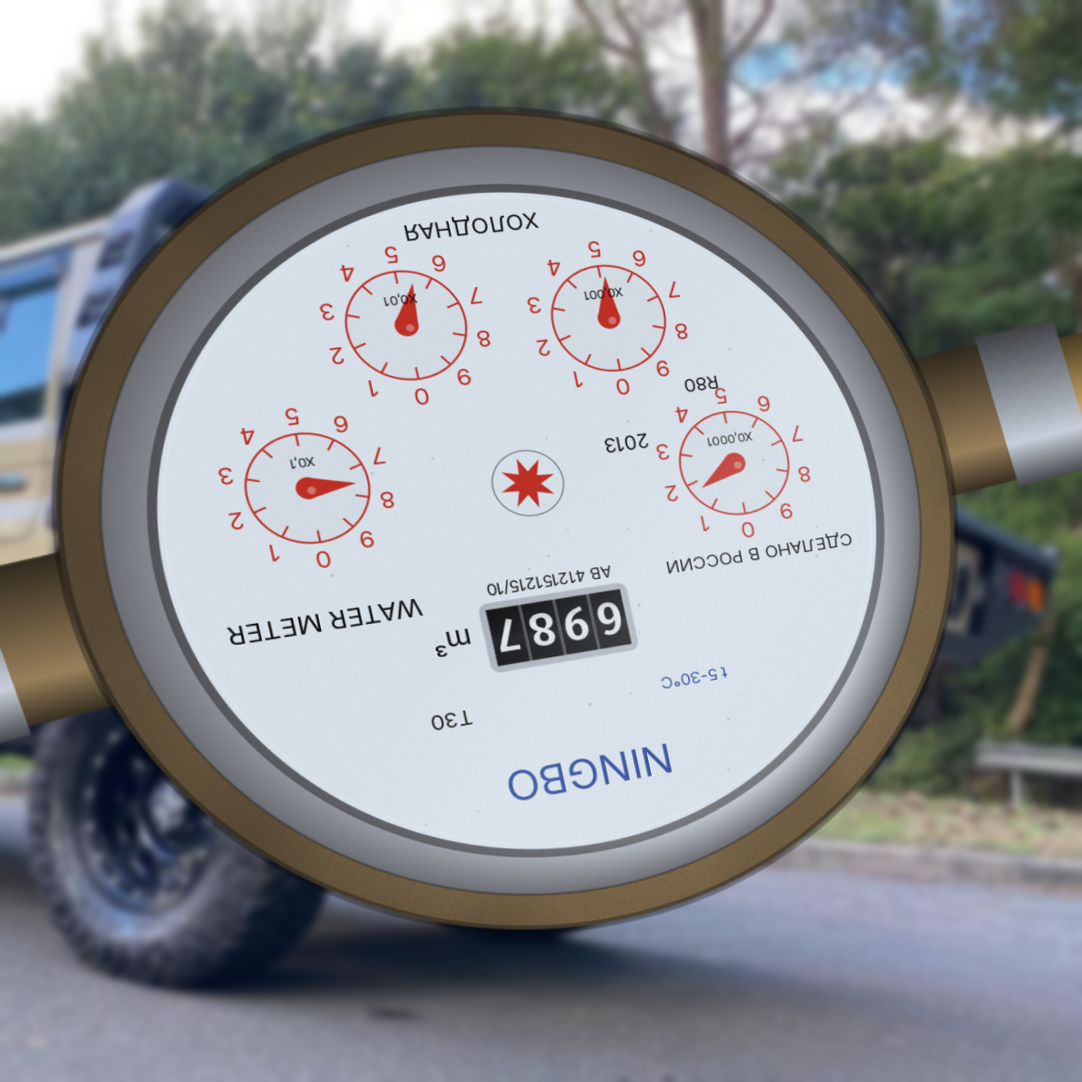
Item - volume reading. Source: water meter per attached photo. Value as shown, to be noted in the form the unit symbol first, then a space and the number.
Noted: m³ 6987.7551
